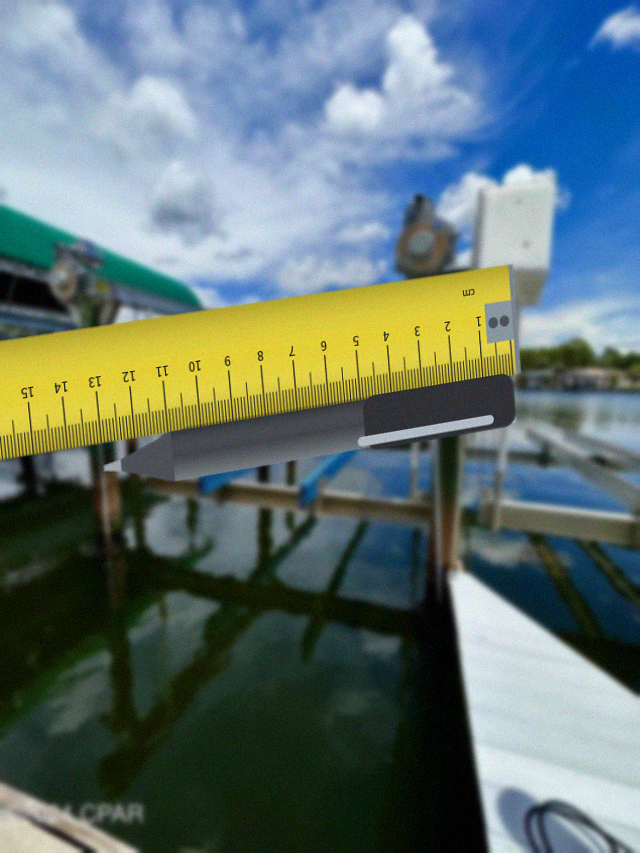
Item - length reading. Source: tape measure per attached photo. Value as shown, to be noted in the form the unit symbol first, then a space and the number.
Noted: cm 13
